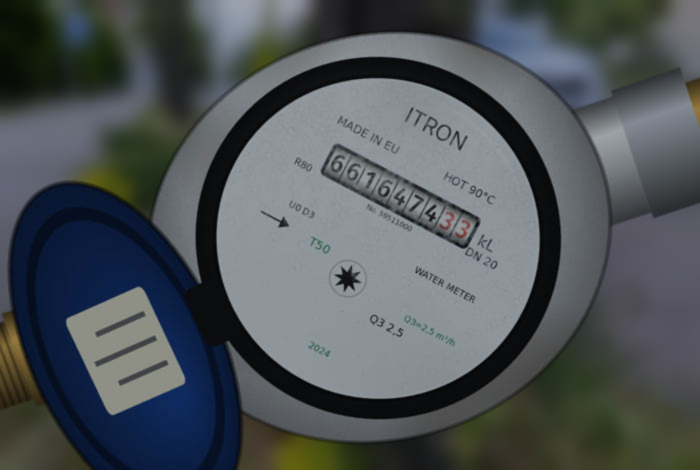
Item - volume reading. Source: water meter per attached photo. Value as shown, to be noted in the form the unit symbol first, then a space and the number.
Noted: kL 6616474.33
